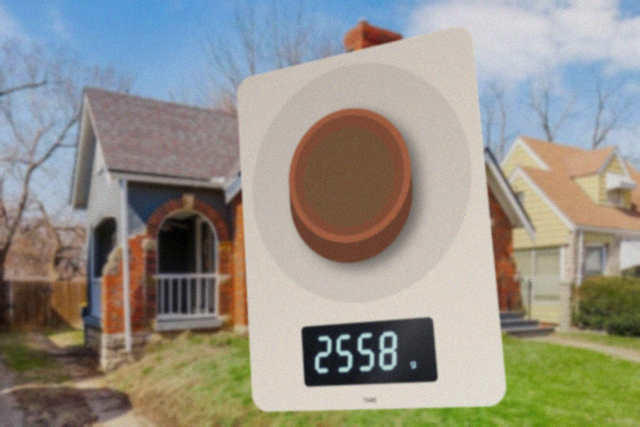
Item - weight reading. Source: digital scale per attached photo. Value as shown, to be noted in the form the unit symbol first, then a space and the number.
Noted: g 2558
